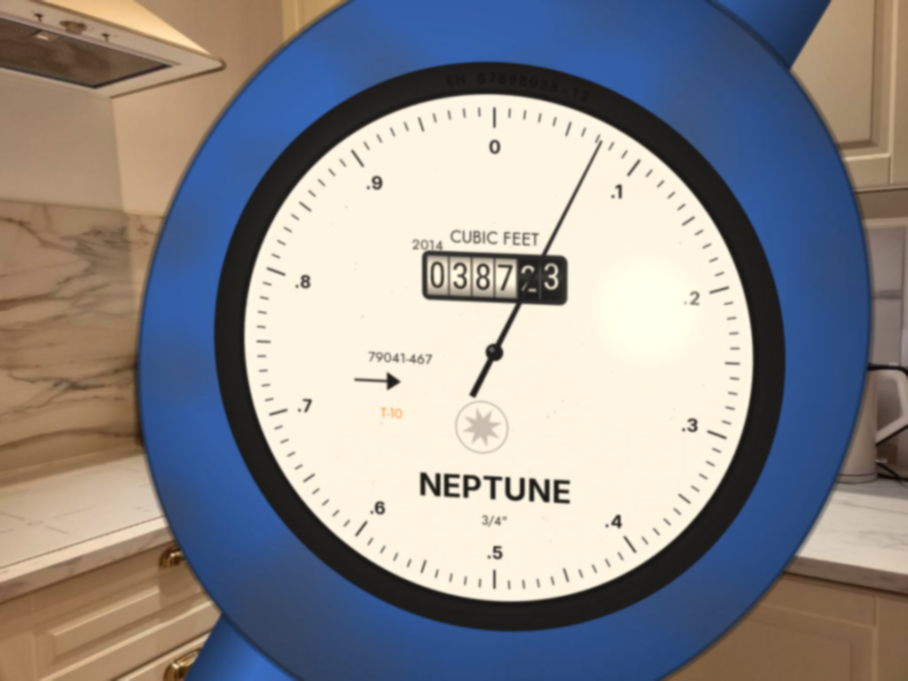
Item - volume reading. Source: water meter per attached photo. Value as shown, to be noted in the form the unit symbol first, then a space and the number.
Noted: ft³ 38723.07
